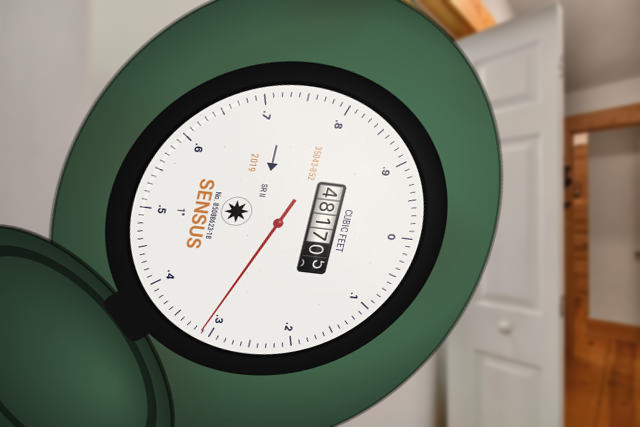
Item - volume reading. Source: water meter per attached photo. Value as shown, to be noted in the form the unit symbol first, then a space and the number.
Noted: ft³ 481705.31
